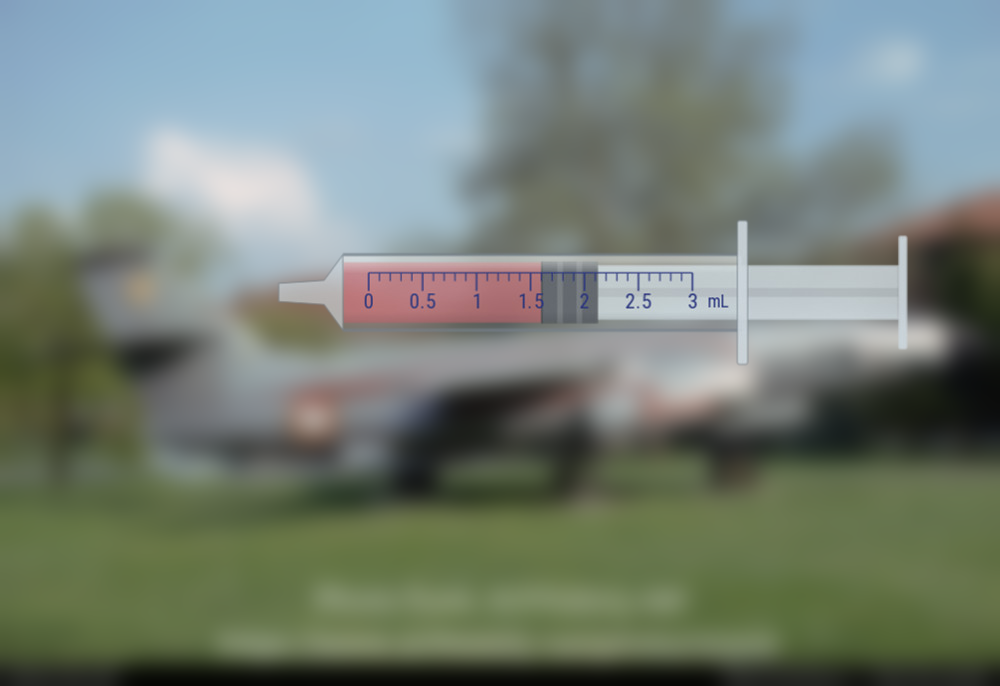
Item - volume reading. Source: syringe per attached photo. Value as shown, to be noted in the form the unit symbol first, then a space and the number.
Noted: mL 1.6
